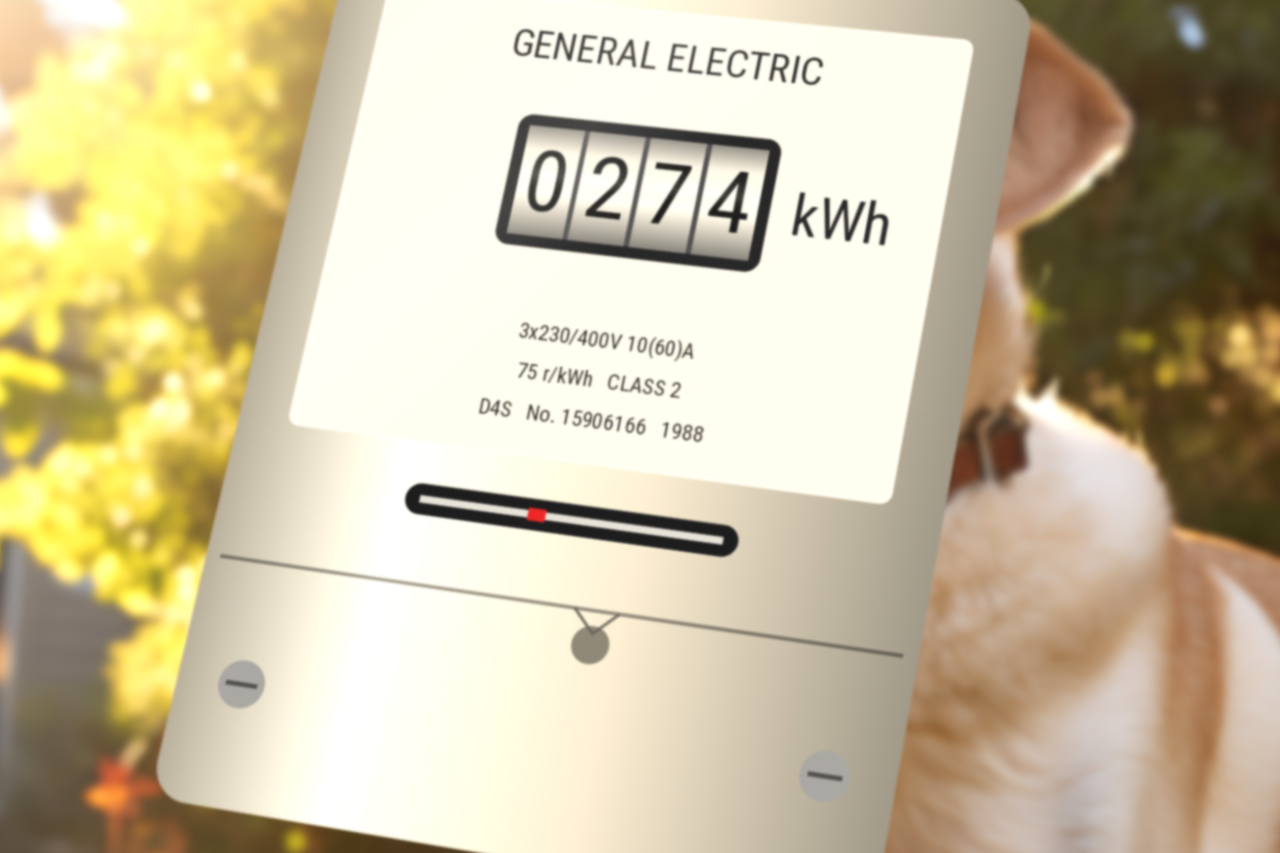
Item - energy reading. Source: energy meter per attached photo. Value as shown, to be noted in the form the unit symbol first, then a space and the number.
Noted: kWh 274
